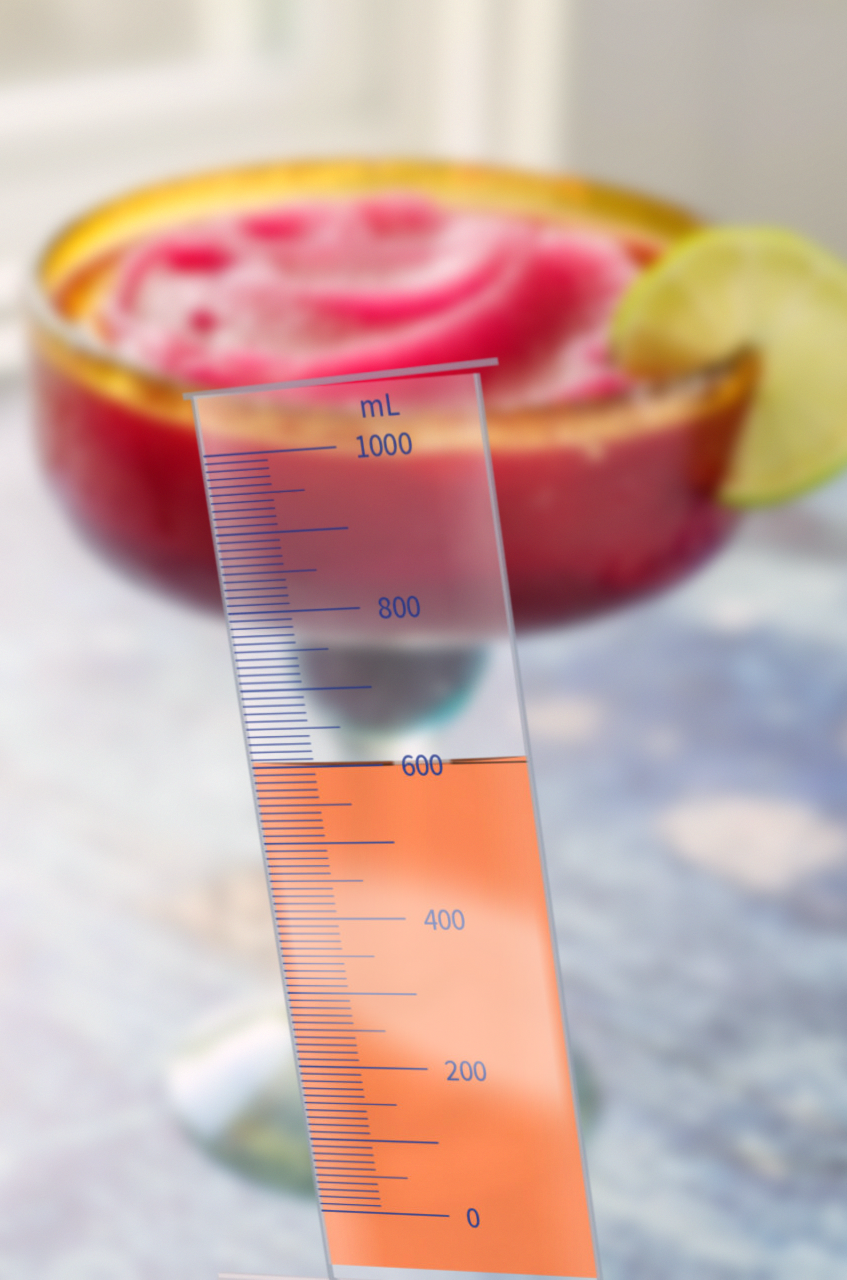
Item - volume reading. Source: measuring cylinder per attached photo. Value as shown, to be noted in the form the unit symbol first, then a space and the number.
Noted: mL 600
